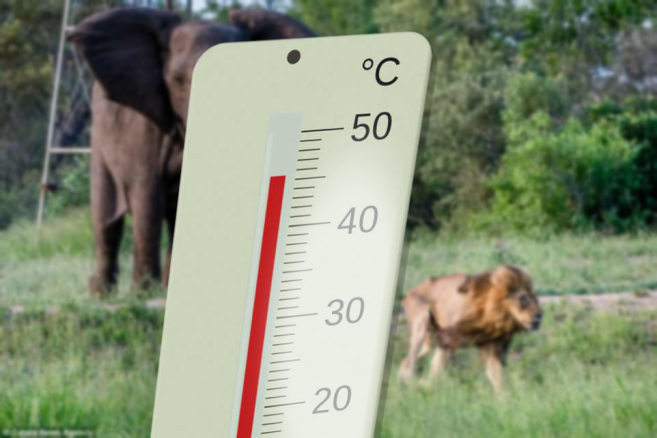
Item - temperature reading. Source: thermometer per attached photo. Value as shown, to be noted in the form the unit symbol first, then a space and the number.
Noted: °C 45.5
